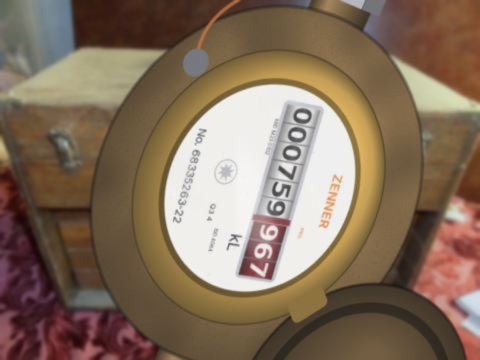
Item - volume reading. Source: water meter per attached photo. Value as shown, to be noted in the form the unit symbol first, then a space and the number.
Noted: kL 759.967
